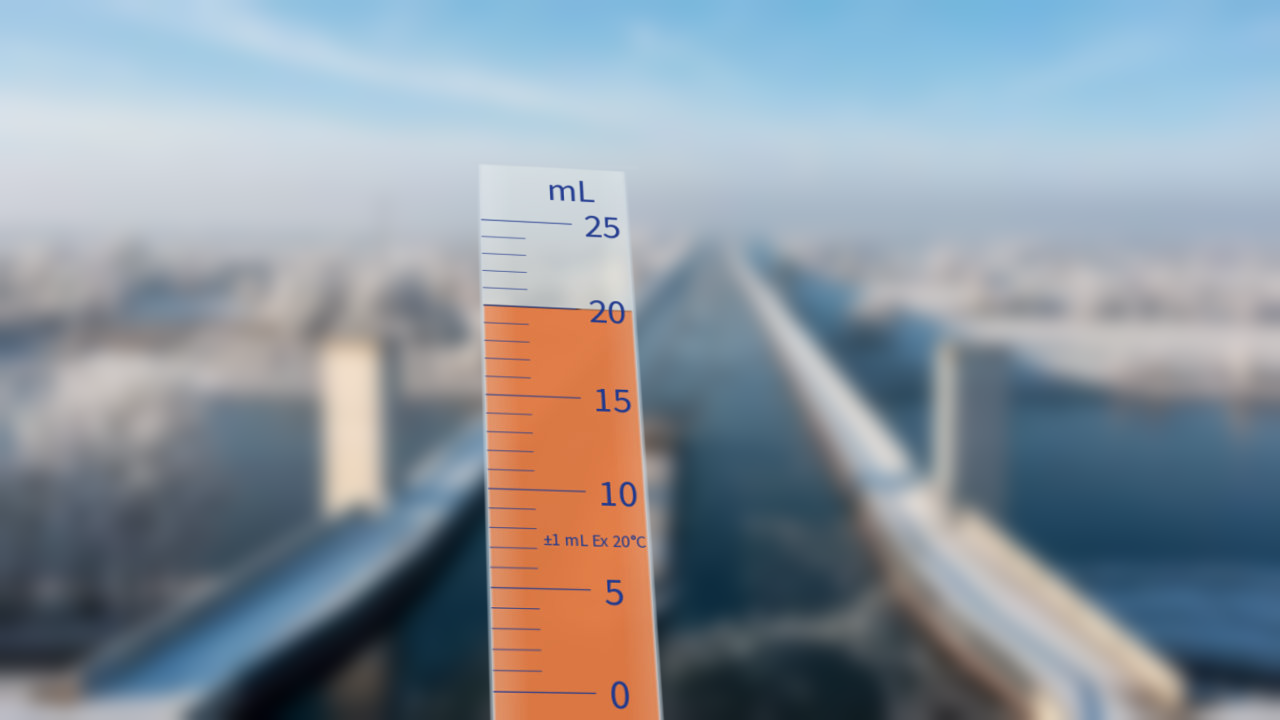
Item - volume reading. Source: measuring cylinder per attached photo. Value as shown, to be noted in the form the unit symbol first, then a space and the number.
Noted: mL 20
